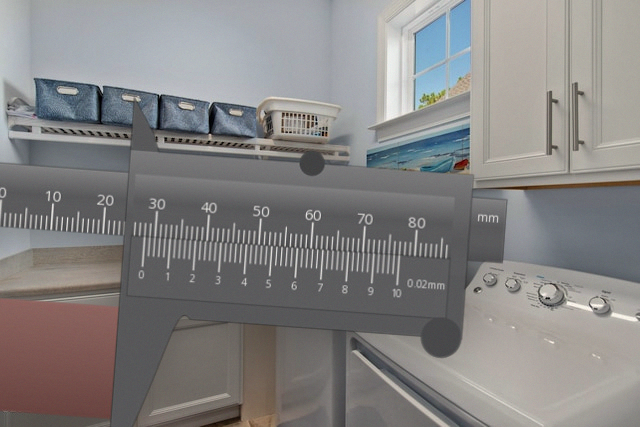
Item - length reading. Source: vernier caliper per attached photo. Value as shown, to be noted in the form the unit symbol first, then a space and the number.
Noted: mm 28.0
